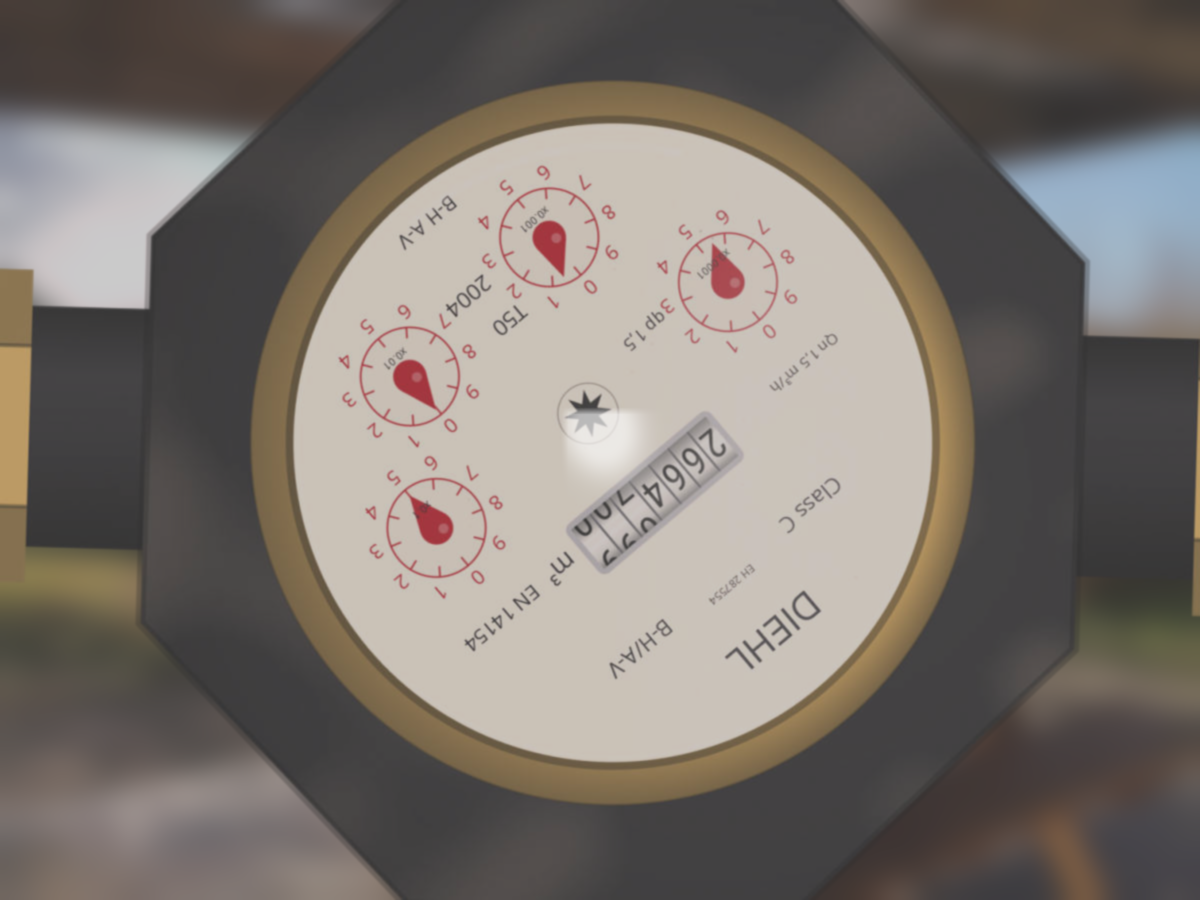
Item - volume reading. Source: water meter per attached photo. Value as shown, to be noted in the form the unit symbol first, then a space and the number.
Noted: m³ 2664699.5005
